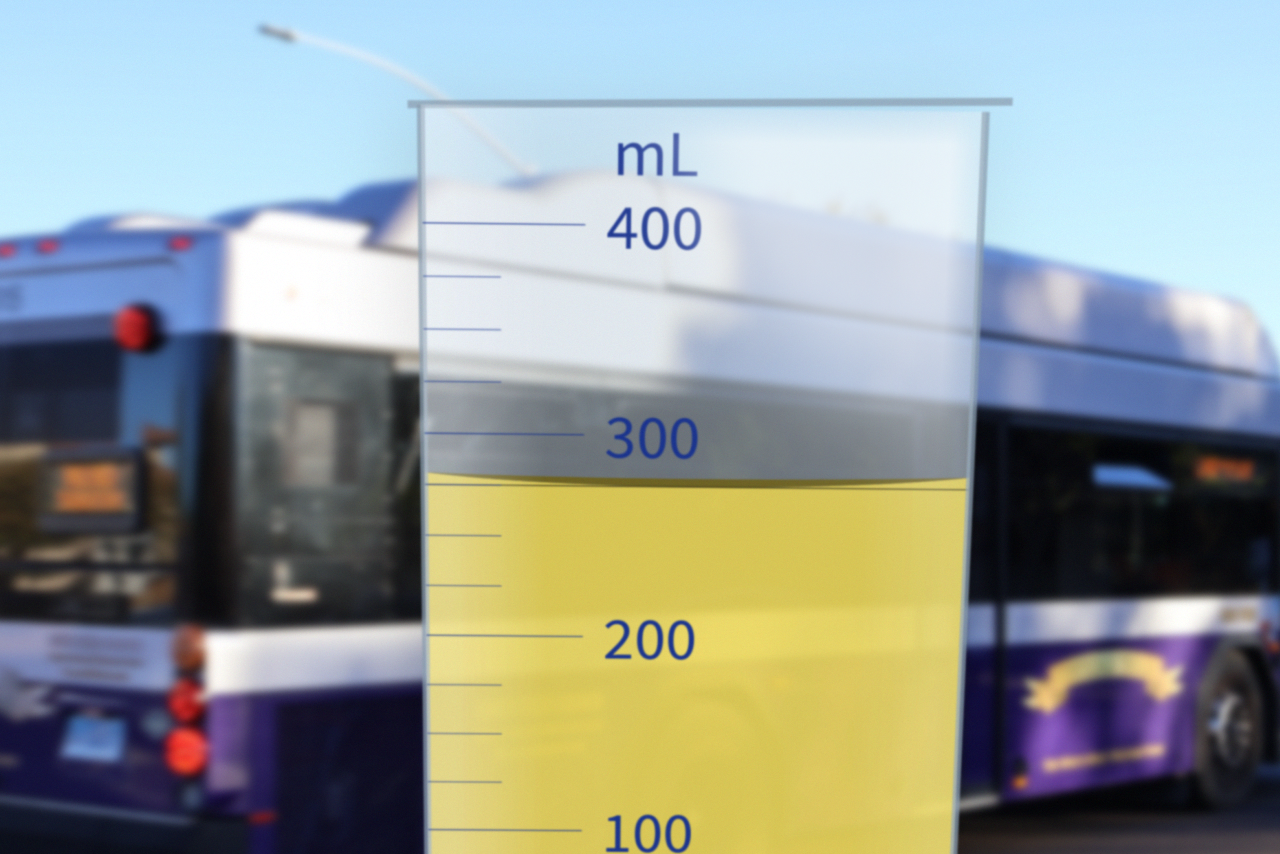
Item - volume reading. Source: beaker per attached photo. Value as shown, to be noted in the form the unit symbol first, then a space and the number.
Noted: mL 275
